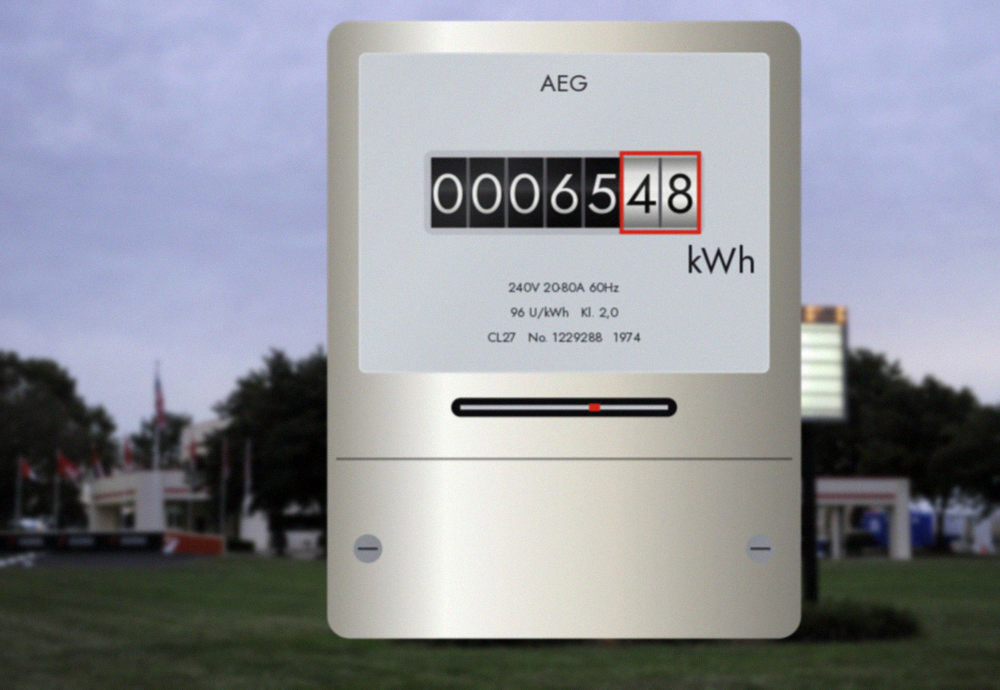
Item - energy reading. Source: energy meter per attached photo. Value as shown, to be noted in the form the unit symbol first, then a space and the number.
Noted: kWh 65.48
